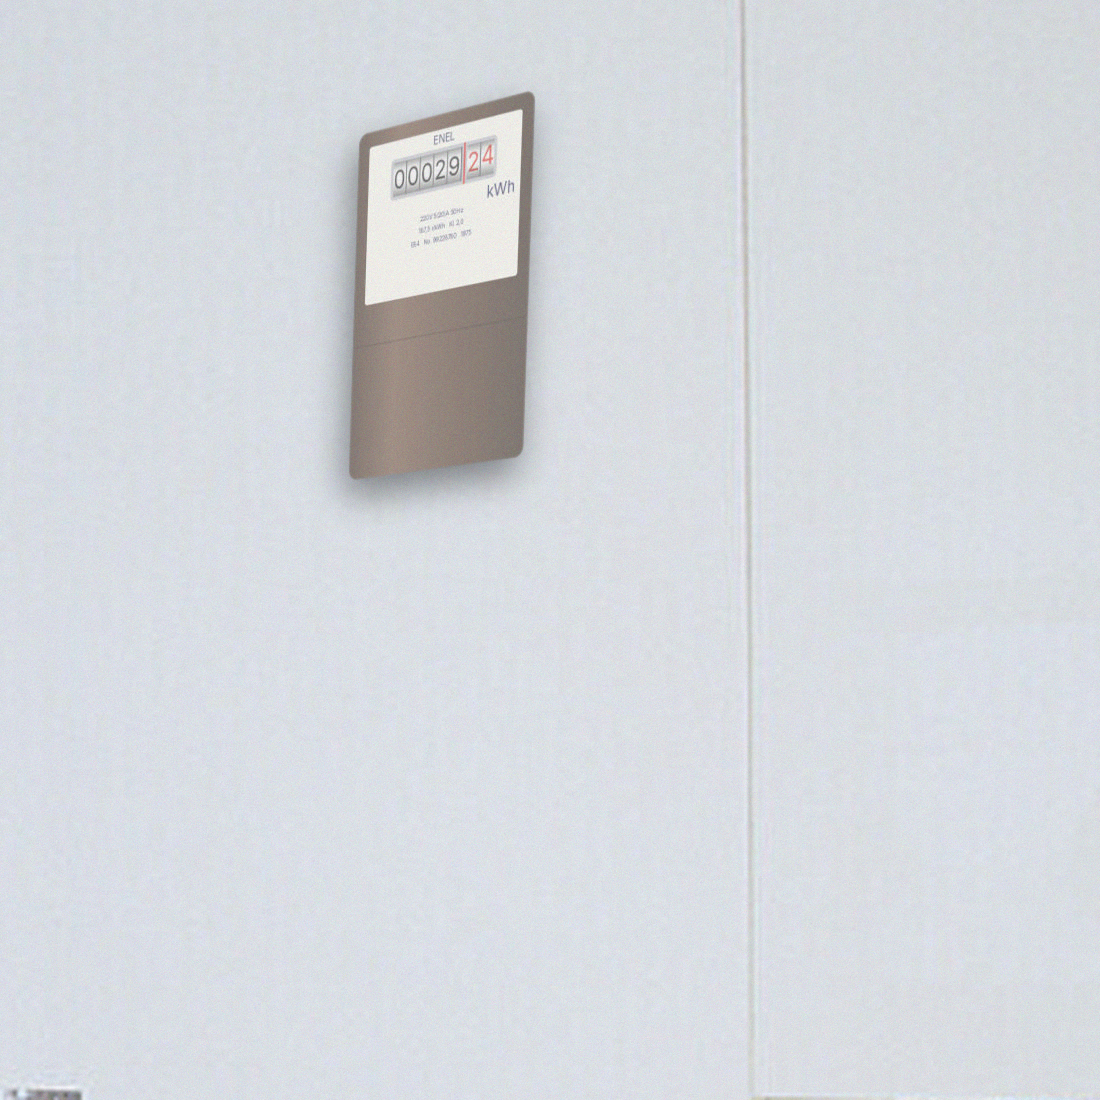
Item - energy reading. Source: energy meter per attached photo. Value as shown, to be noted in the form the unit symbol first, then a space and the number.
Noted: kWh 29.24
